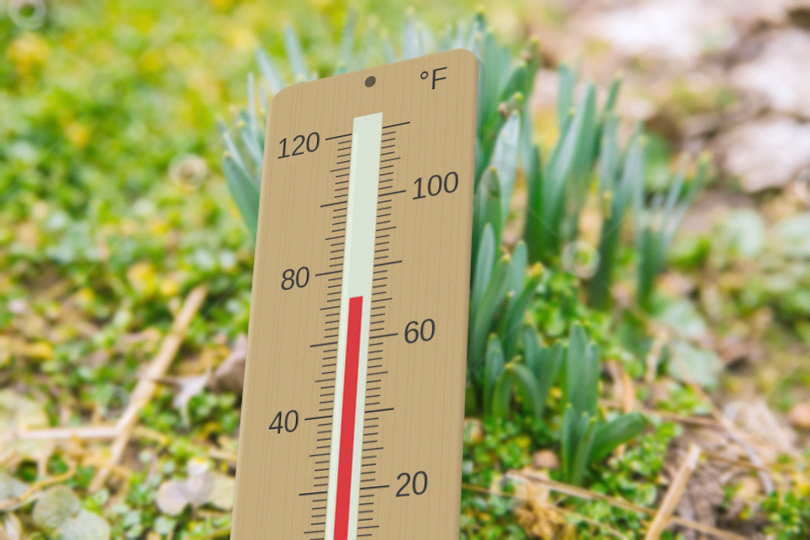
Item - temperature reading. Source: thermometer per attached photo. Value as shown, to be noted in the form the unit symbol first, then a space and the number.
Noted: °F 72
